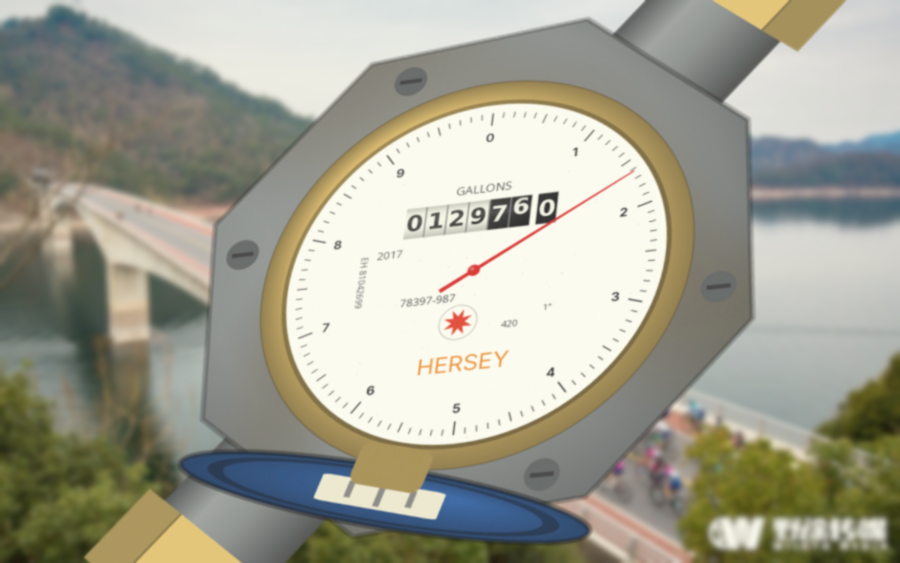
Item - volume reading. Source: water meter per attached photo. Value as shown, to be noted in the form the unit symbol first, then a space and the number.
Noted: gal 129761.6
